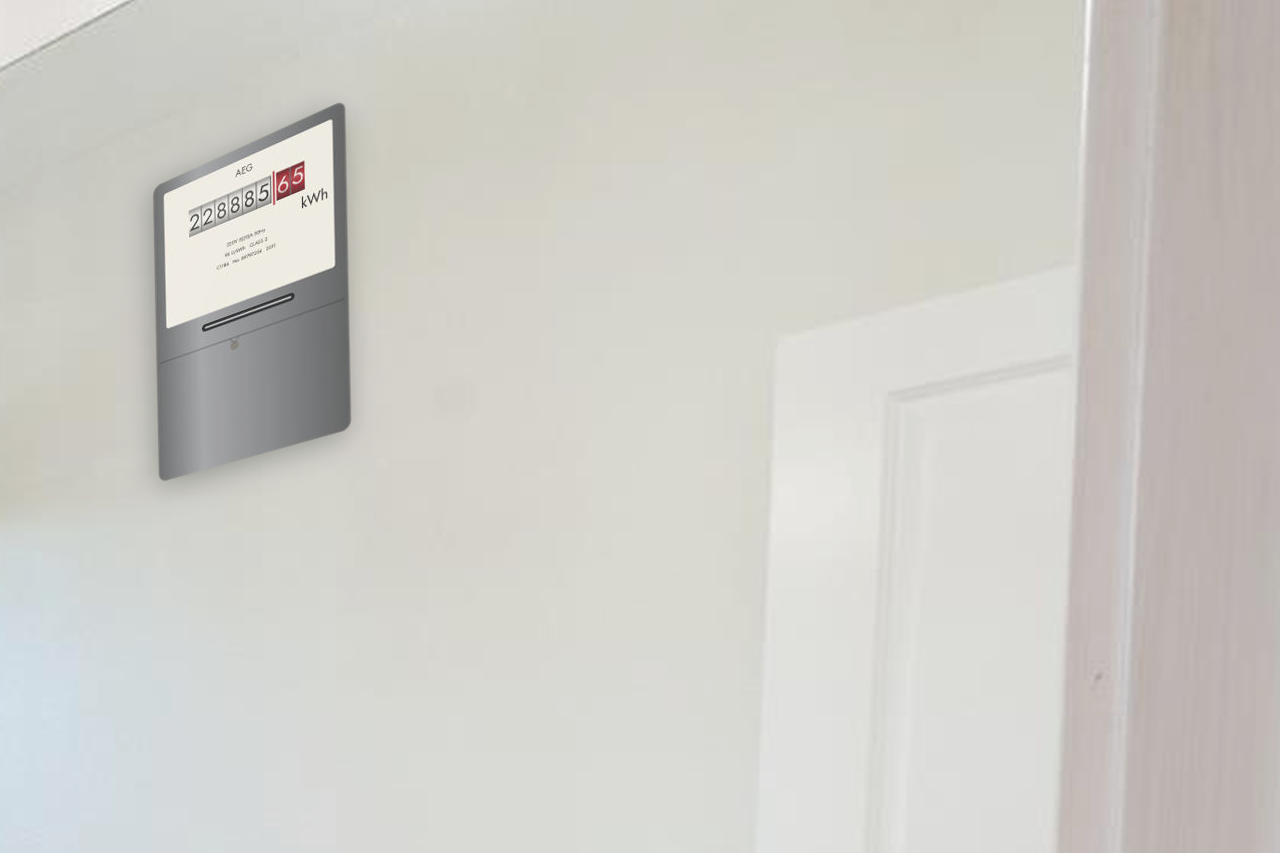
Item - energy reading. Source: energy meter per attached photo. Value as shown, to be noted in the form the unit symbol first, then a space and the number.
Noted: kWh 228885.65
